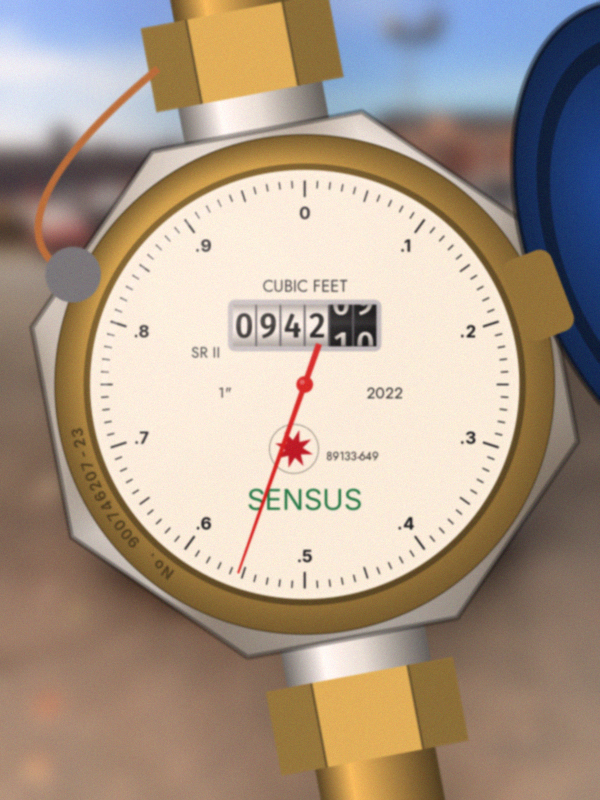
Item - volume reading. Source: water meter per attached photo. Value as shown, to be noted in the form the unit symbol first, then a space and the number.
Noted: ft³ 94209.55
